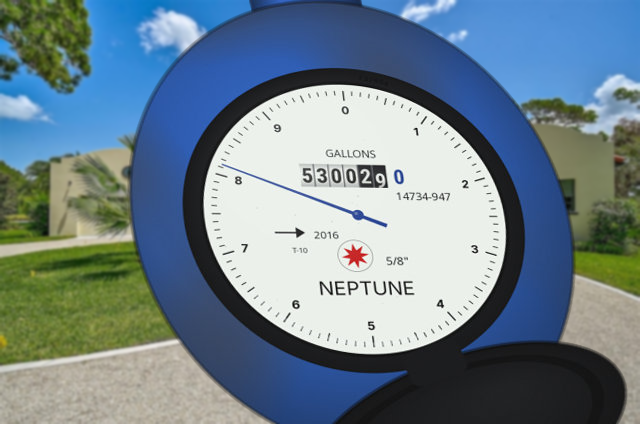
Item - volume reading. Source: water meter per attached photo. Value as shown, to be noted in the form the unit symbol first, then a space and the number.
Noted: gal 5300288.1
